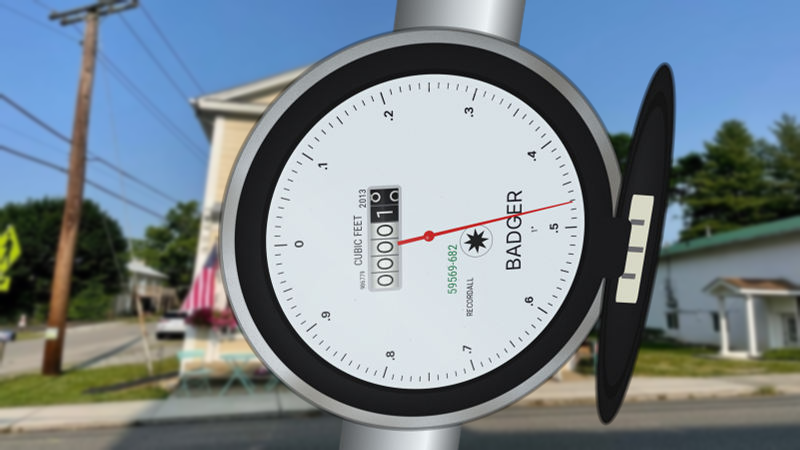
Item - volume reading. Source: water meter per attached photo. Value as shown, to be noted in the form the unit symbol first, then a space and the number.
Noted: ft³ 18.47
